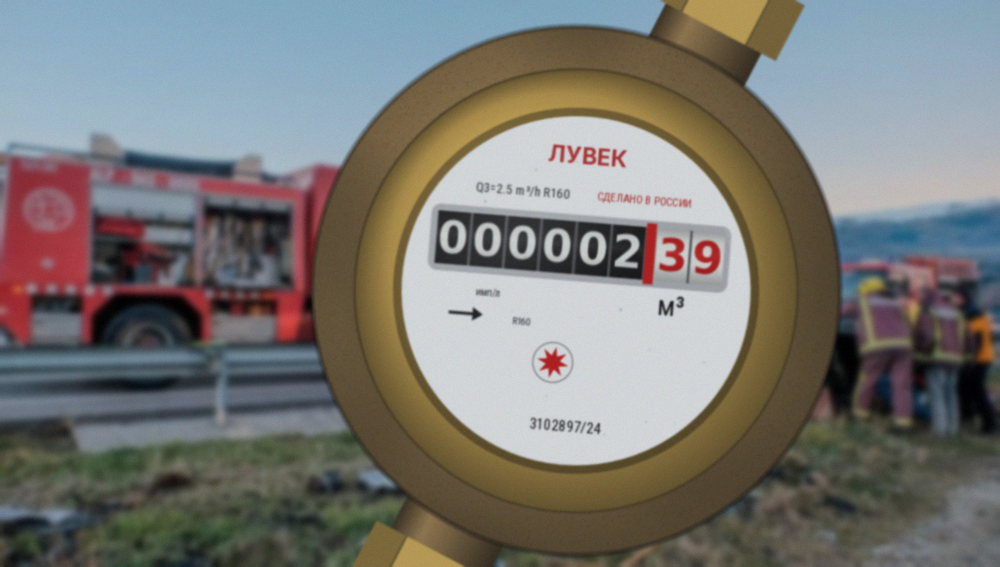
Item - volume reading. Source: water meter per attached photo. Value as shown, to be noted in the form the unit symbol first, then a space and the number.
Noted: m³ 2.39
